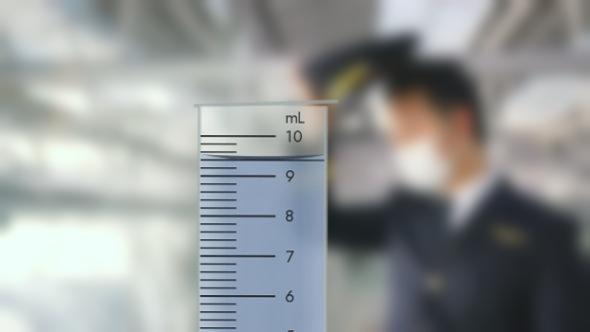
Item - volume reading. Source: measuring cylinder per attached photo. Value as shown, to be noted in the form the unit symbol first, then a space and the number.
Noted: mL 9.4
